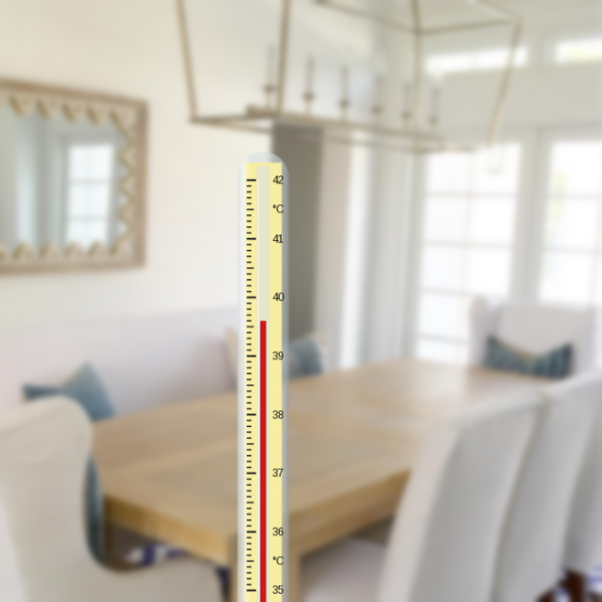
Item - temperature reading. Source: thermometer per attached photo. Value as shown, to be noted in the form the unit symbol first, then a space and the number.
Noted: °C 39.6
